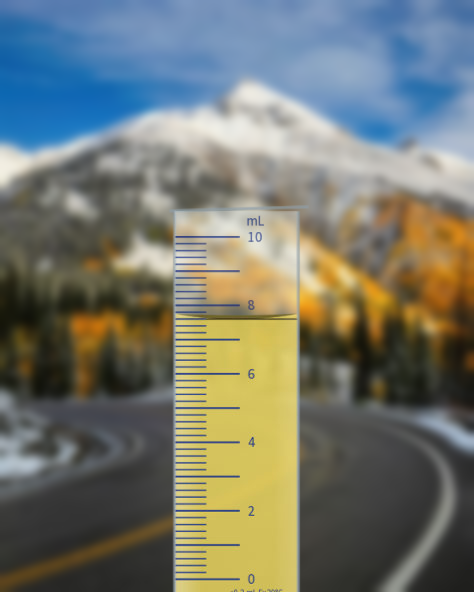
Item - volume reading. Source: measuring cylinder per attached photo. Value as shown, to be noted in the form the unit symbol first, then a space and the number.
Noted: mL 7.6
